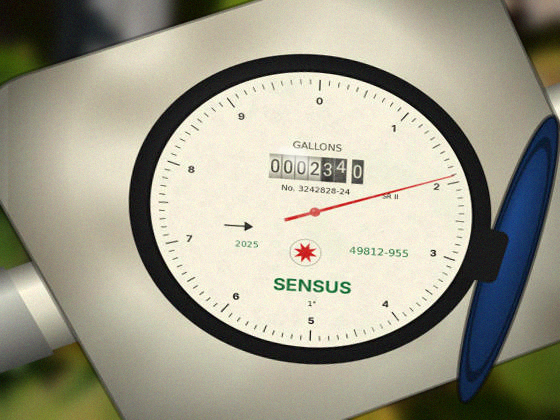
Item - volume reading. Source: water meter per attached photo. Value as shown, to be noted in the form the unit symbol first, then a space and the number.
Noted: gal 2341.9
